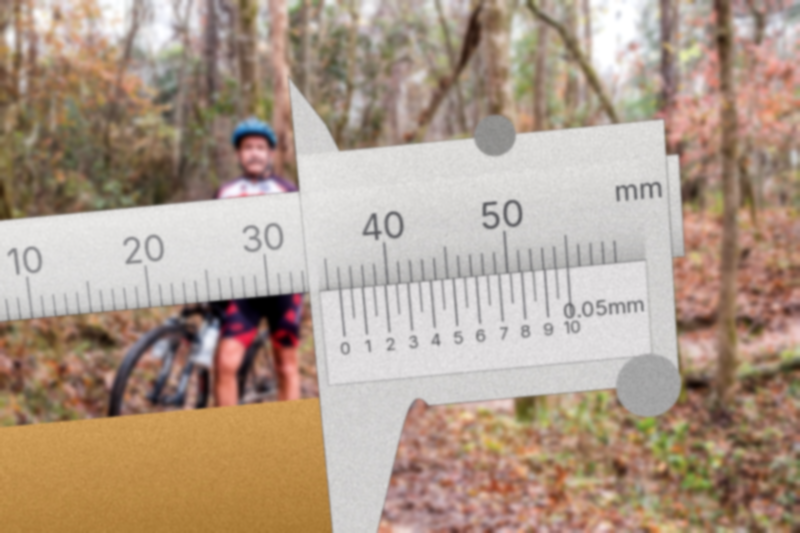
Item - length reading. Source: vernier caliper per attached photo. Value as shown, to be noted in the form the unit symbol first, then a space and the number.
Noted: mm 36.0
